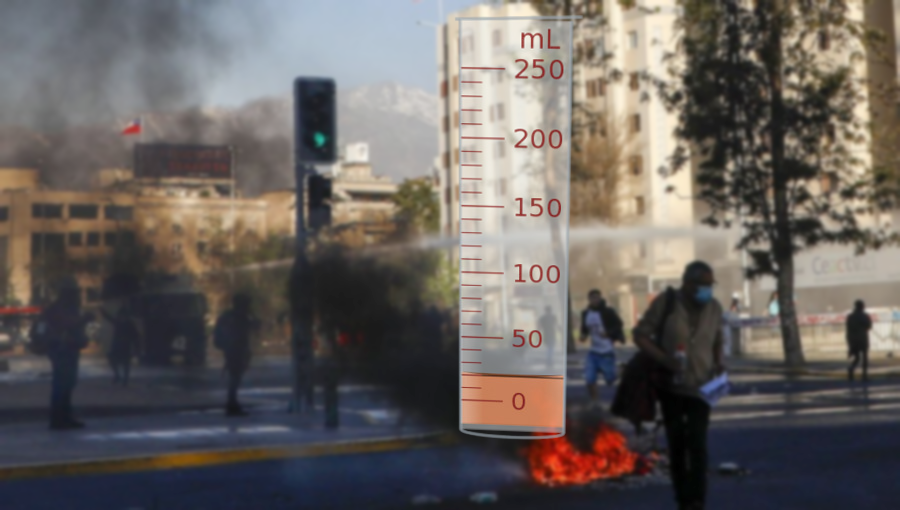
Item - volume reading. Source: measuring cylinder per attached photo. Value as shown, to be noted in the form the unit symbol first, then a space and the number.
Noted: mL 20
